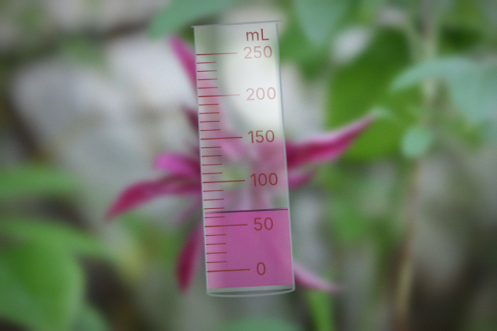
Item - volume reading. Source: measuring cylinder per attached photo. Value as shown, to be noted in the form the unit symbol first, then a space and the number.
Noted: mL 65
